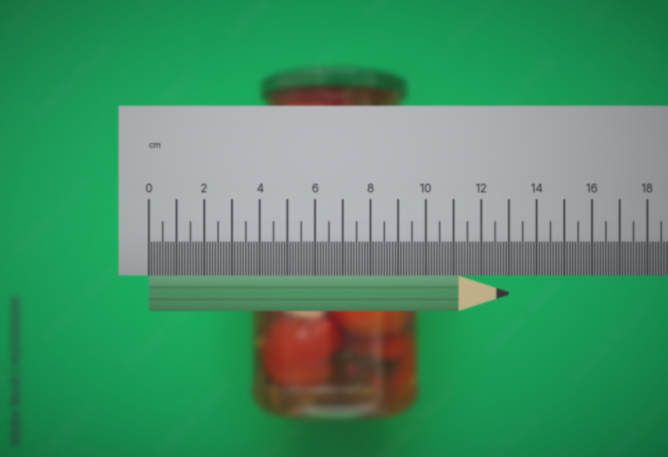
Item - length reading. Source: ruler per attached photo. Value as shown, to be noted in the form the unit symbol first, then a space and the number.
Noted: cm 13
